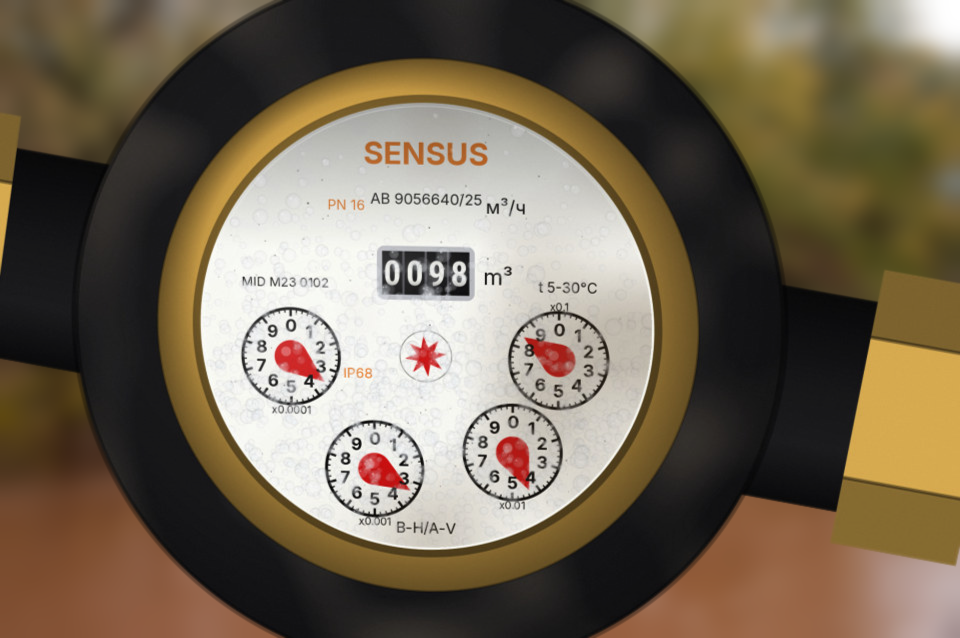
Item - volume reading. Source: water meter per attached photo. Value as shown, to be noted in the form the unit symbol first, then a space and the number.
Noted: m³ 98.8433
